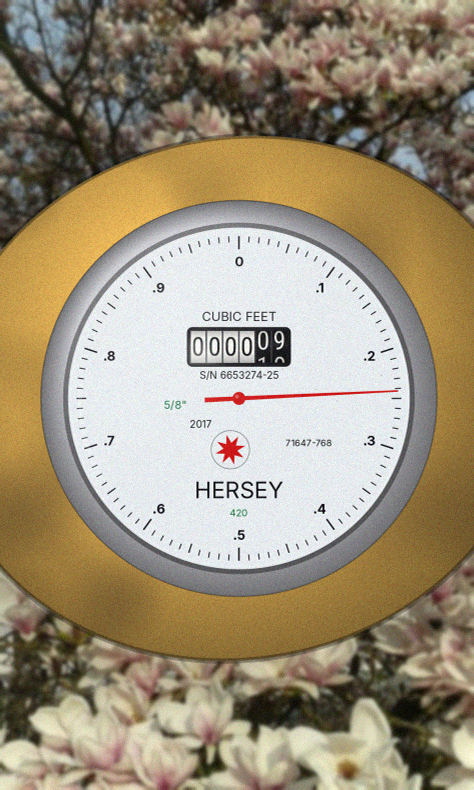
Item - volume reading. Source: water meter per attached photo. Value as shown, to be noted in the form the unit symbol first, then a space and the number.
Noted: ft³ 9.24
